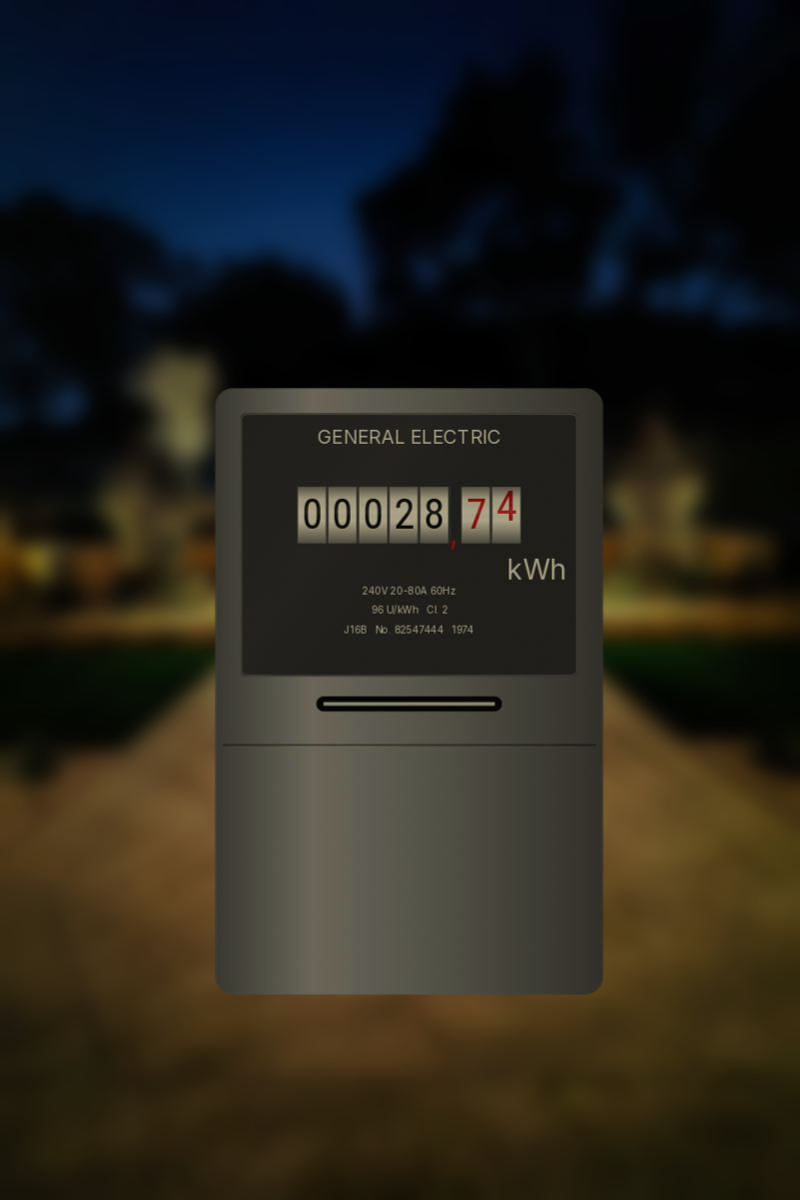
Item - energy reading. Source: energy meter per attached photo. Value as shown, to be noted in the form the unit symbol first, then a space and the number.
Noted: kWh 28.74
